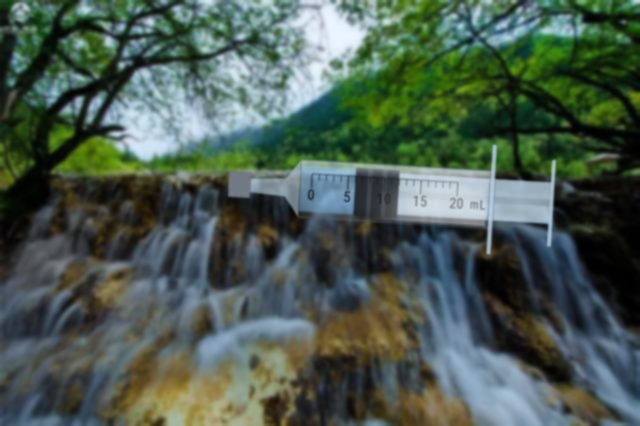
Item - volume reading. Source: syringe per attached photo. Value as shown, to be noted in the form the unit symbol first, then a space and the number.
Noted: mL 6
